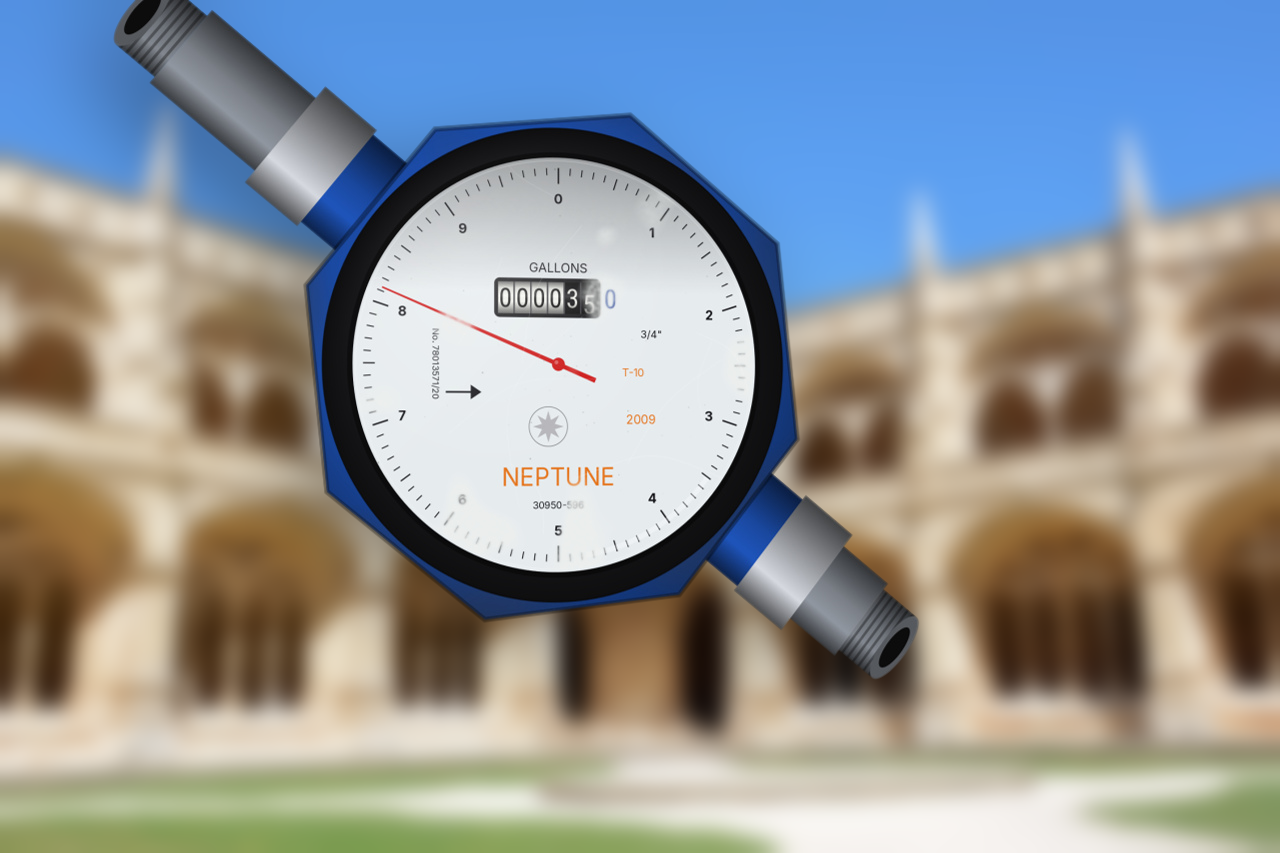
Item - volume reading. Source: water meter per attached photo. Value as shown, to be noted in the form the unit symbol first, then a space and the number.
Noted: gal 348.1
